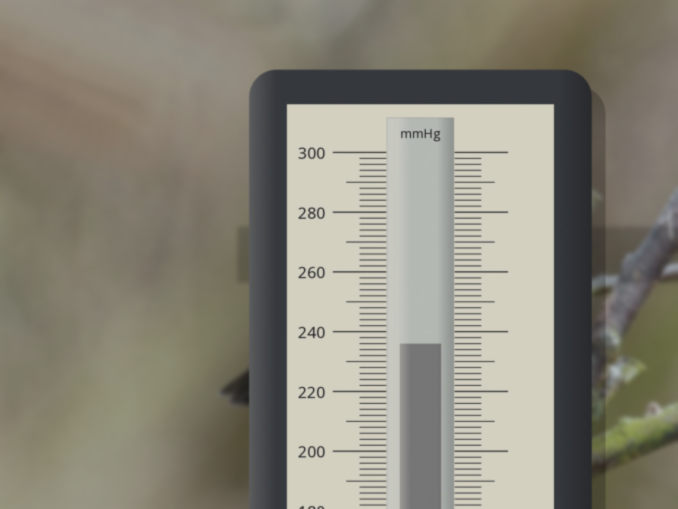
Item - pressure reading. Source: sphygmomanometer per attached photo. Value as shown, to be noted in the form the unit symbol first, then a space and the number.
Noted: mmHg 236
